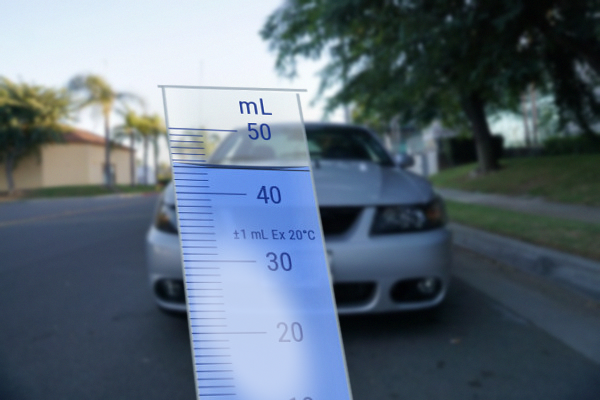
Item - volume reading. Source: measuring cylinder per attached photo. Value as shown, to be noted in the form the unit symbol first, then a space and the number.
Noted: mL 44
